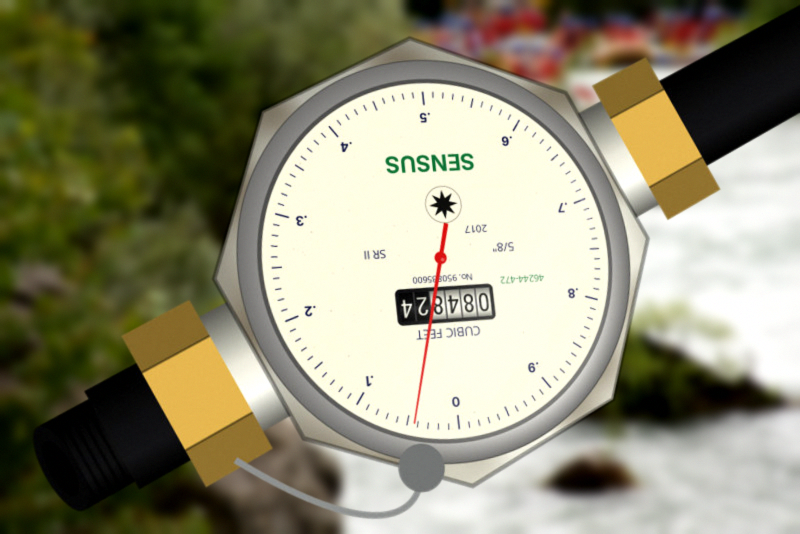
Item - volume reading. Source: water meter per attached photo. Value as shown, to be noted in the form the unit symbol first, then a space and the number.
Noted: ft³ 84824.04
